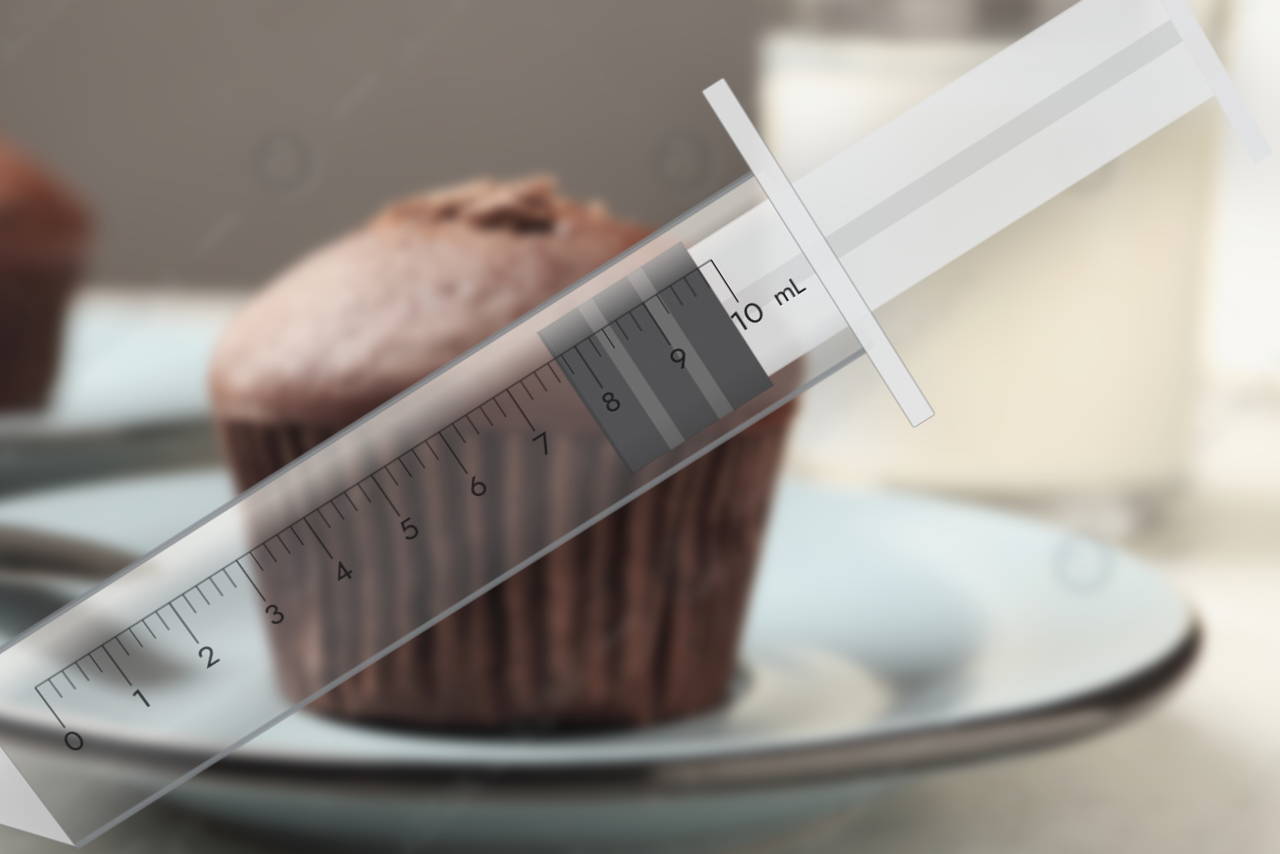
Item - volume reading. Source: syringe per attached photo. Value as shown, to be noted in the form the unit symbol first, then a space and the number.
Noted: mL 7.7
